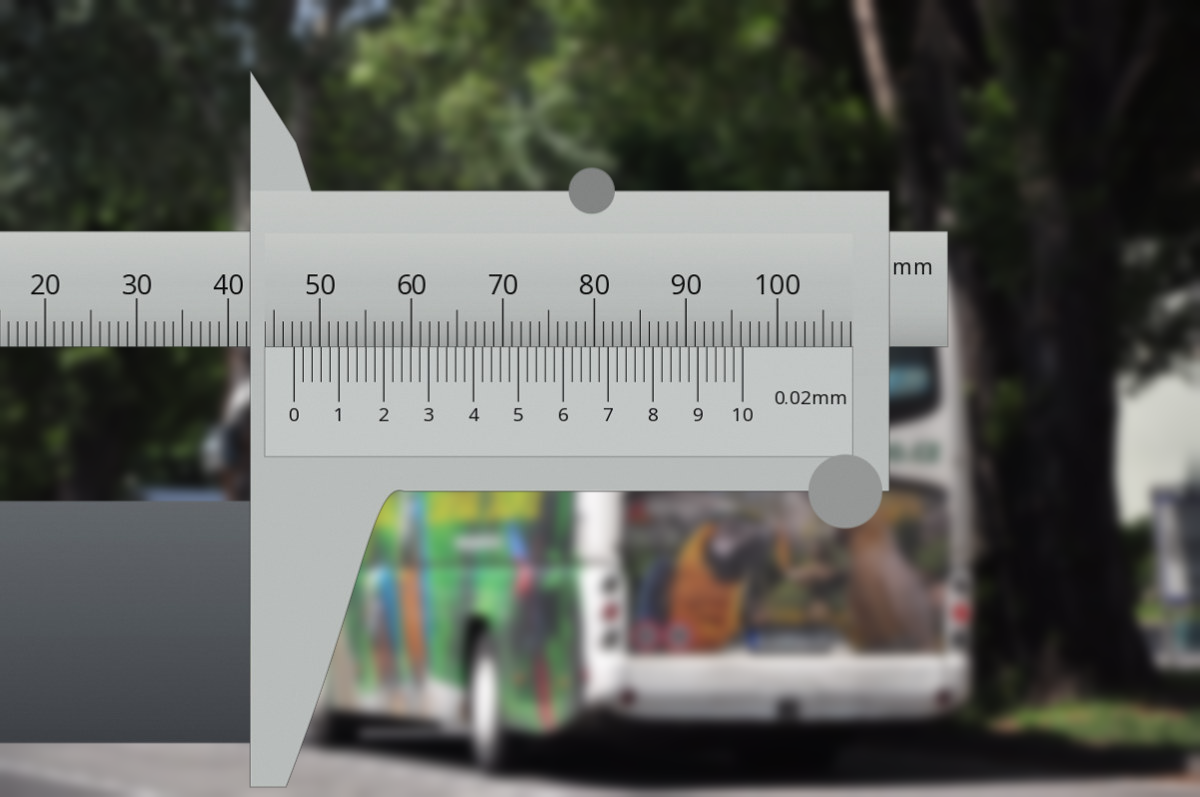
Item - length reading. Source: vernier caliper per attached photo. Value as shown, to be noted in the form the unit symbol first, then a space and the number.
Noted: mm 47.2
